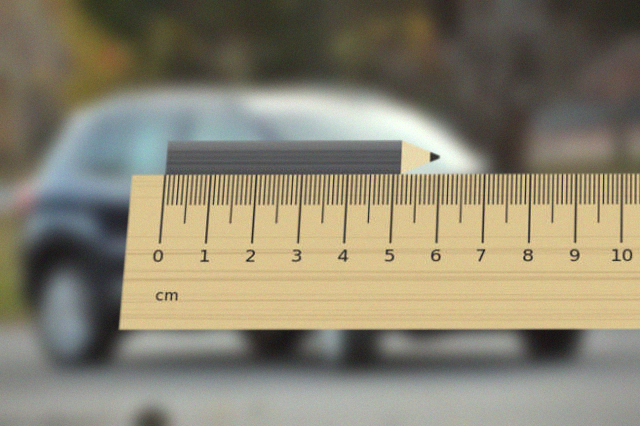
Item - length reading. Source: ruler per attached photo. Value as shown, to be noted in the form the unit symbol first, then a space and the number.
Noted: cm 6
